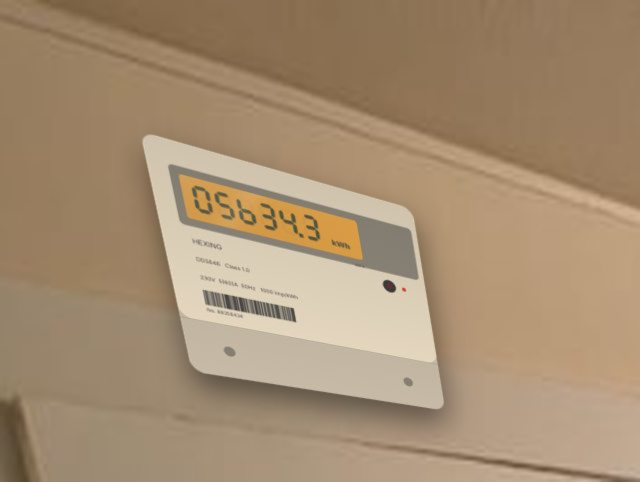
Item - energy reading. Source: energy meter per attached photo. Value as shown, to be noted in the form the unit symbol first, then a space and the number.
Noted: kWh 5634.3
